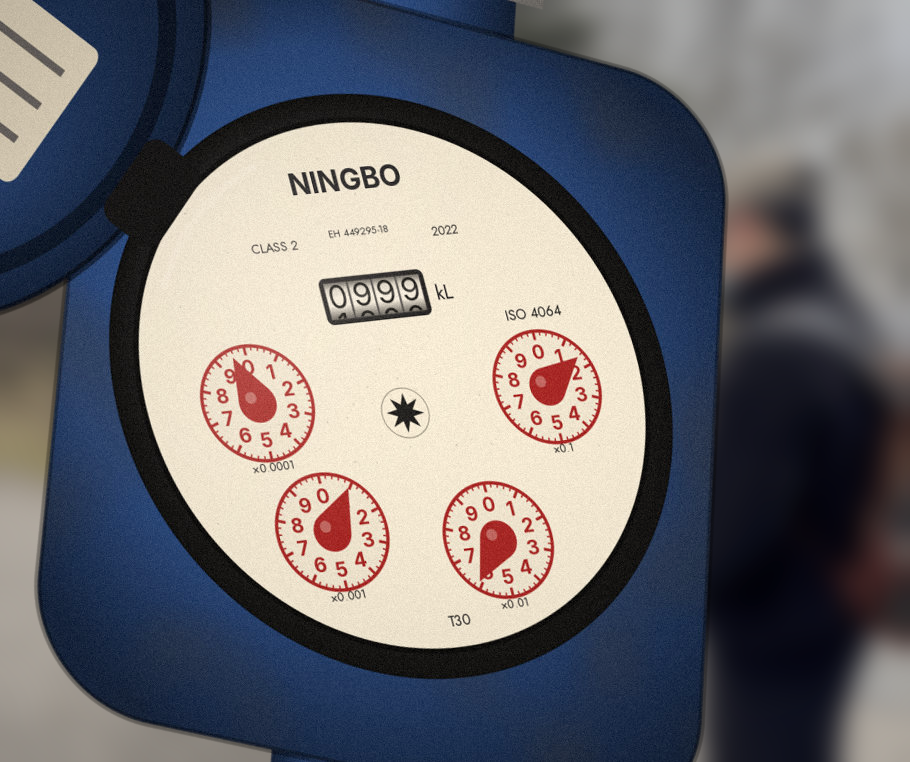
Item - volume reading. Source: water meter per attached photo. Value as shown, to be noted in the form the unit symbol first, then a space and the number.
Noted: kL 999.1609
